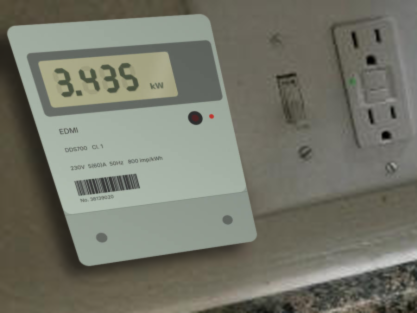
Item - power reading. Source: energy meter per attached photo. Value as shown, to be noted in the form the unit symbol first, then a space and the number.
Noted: kW 3.435
